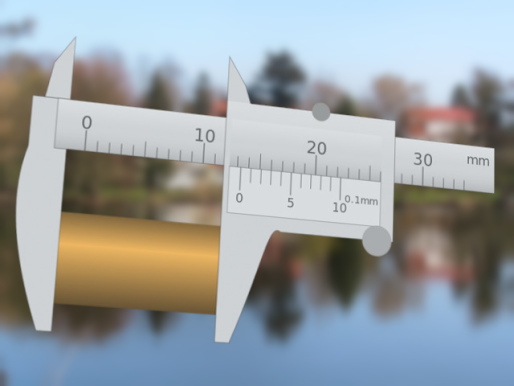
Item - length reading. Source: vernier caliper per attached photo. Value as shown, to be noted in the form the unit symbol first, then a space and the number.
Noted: mm 13.3
